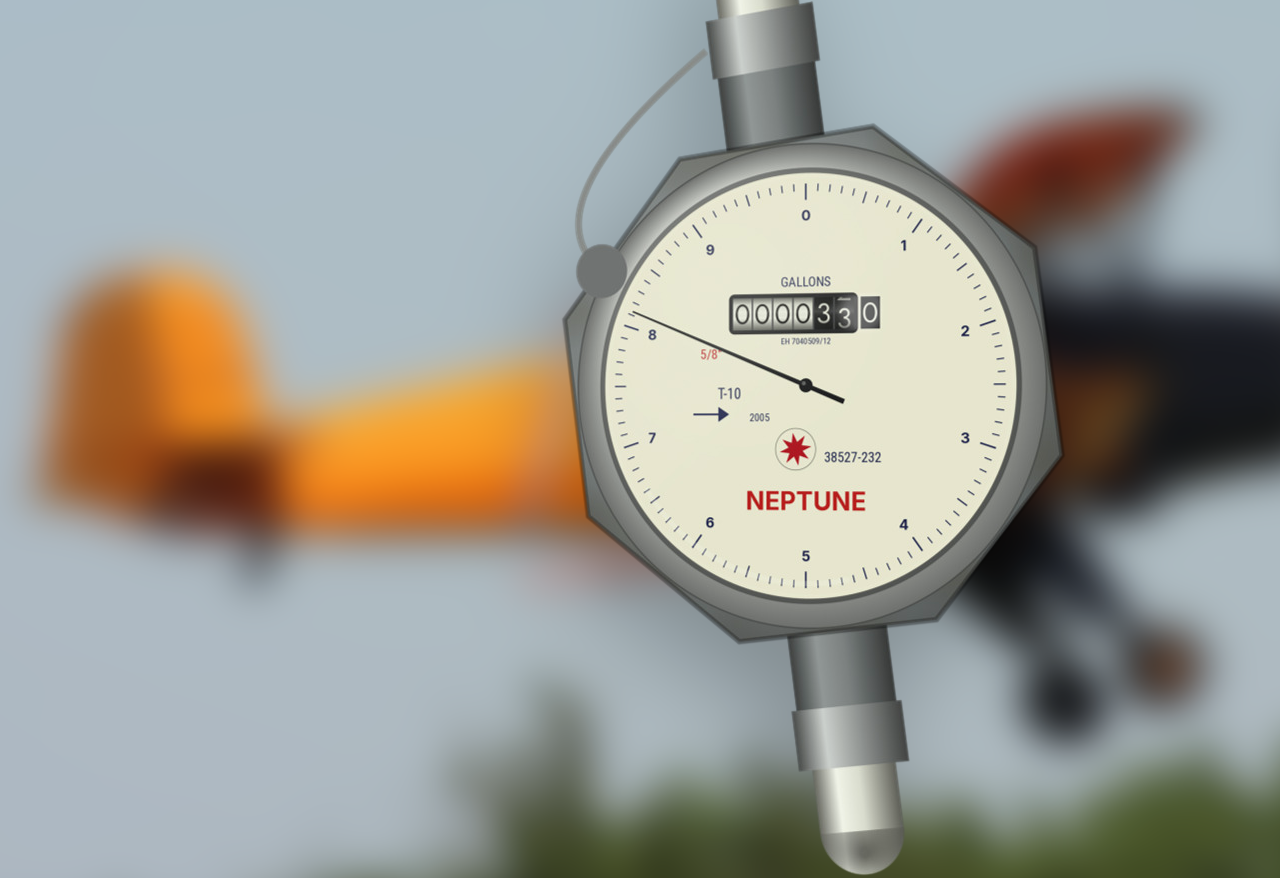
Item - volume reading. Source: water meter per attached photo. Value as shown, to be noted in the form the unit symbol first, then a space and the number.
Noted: gal 328.1
